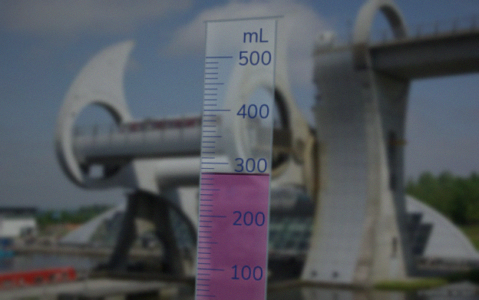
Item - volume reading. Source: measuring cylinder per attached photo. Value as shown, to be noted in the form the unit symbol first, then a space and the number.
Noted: mL 280
